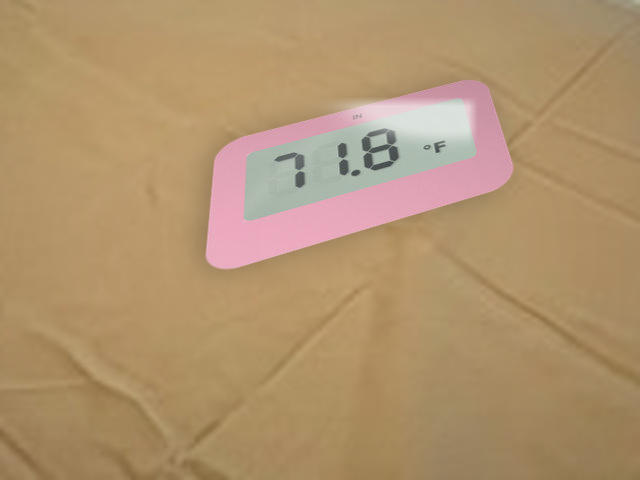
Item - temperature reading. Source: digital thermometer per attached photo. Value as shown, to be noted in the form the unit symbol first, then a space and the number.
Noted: °F 71.8
